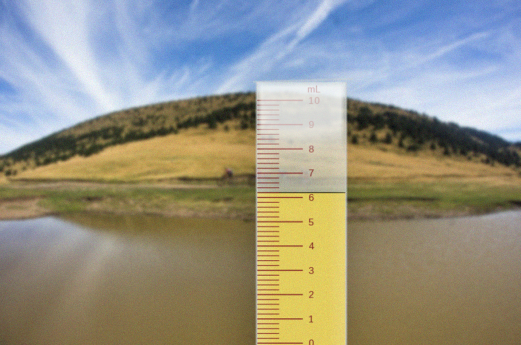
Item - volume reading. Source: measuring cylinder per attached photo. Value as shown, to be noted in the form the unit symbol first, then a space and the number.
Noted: mL 6.2
